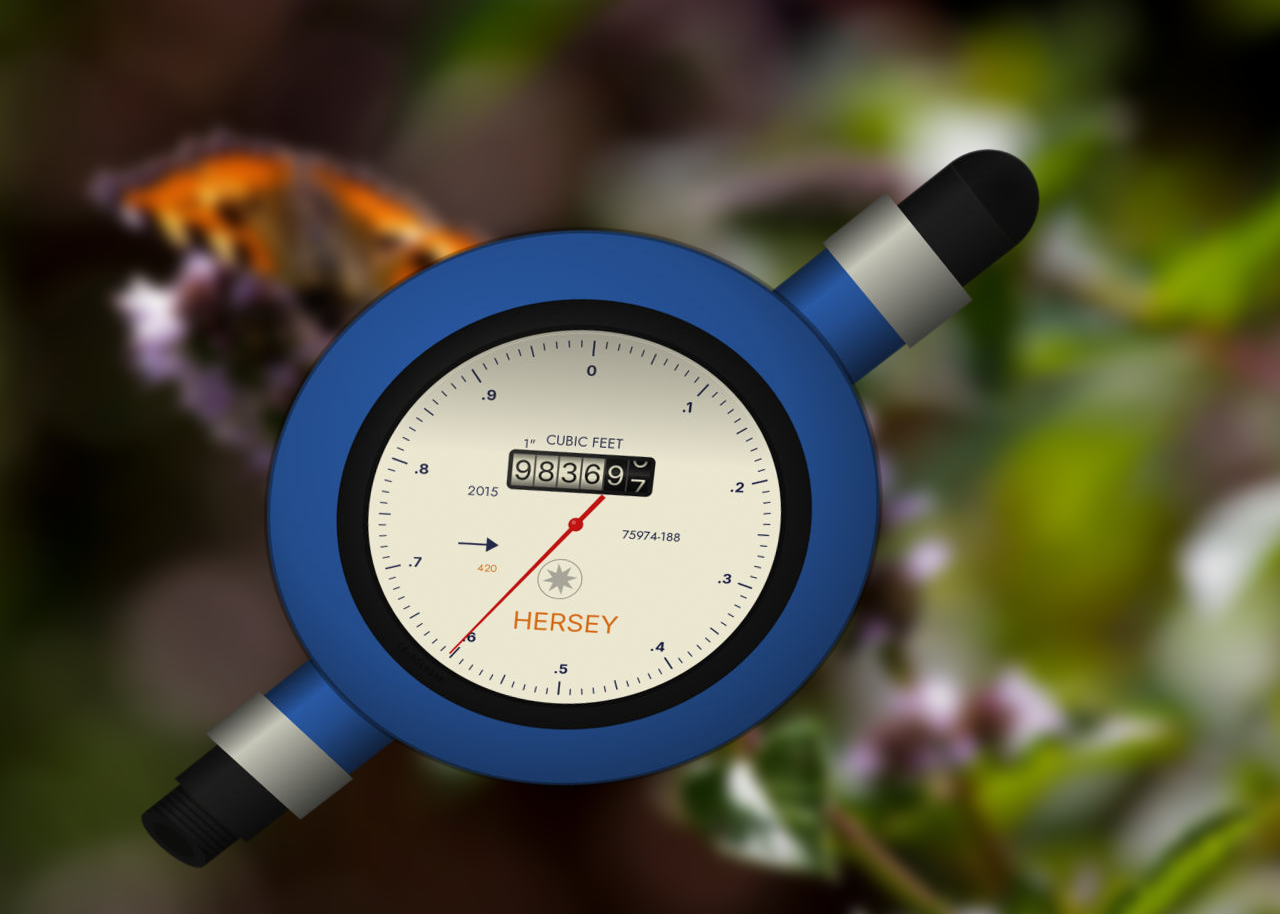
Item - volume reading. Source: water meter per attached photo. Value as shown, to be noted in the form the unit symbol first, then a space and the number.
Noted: ft³ 983696.60
